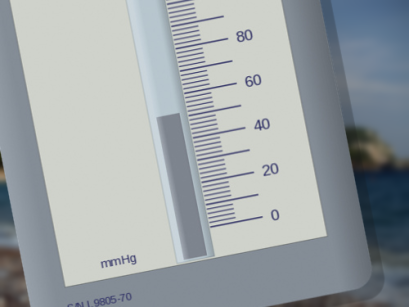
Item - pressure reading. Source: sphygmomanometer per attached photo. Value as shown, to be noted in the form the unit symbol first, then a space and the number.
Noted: mmHg 52
